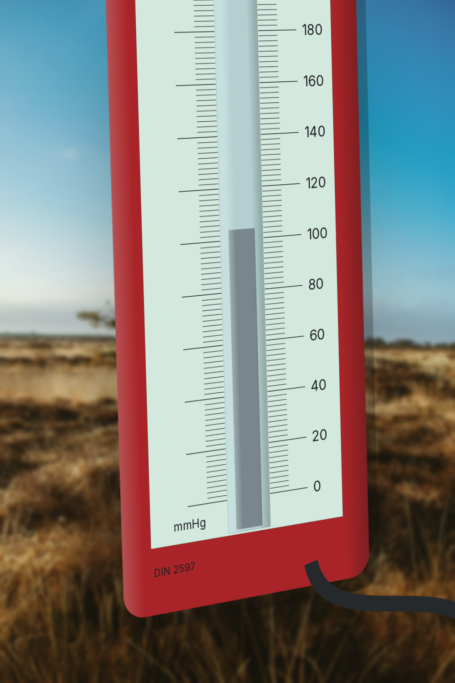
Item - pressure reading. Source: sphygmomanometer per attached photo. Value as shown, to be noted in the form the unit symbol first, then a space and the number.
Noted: mmHg 104
